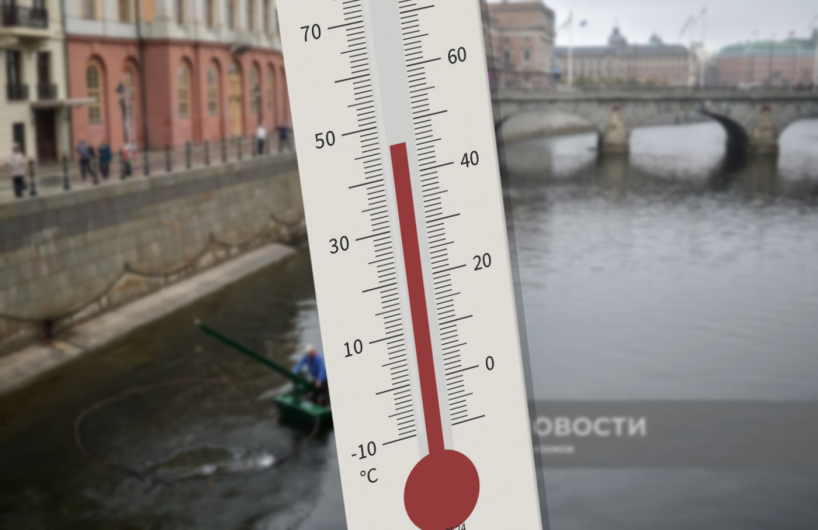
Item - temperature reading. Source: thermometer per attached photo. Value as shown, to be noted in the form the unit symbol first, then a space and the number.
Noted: °C 46
